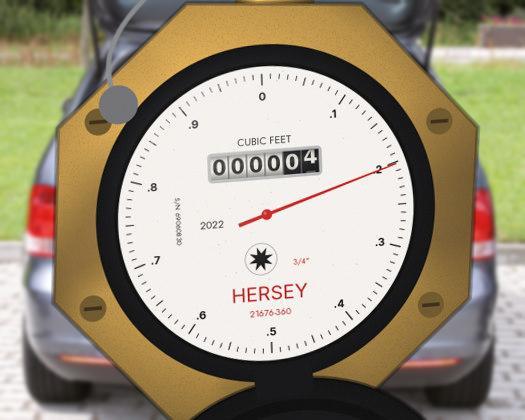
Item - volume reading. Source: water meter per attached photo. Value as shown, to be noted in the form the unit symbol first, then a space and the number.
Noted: ft³ 4.20
